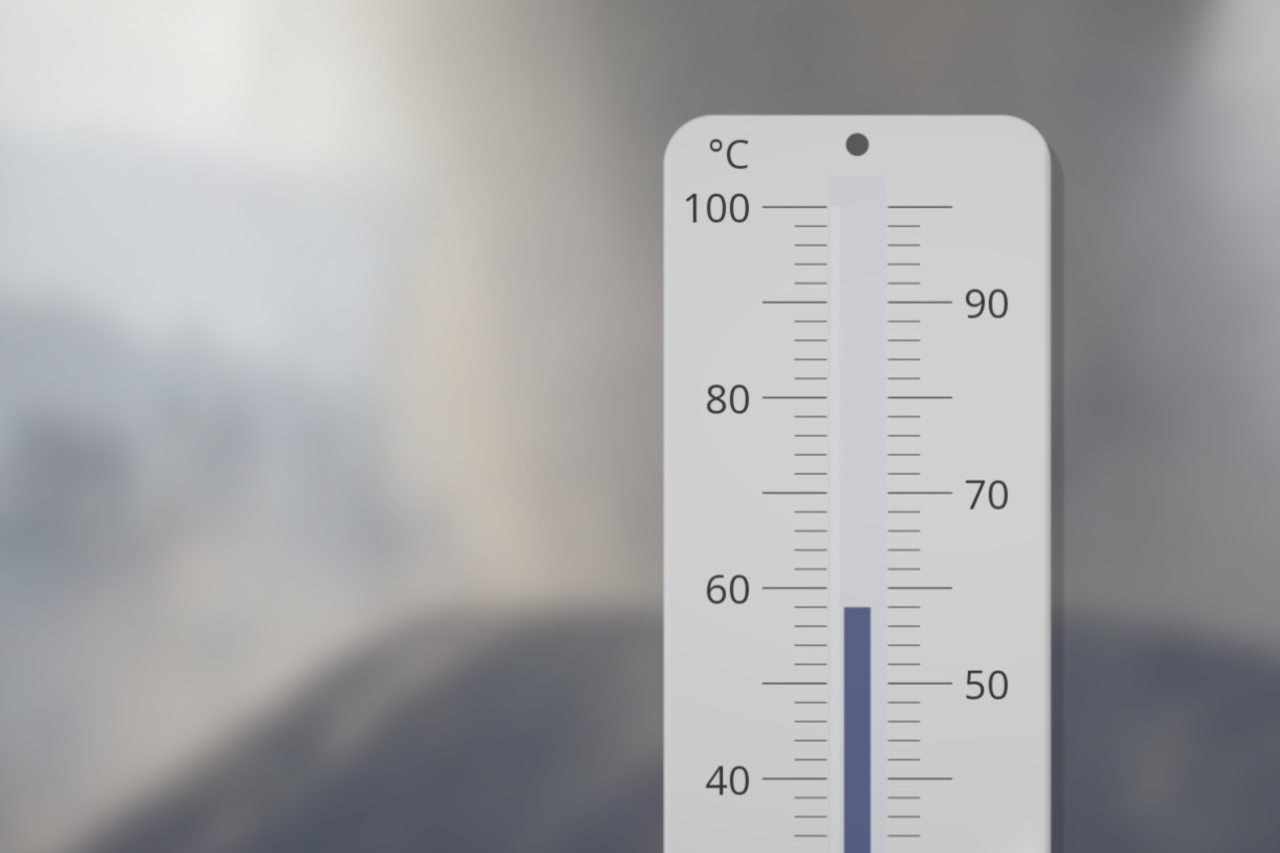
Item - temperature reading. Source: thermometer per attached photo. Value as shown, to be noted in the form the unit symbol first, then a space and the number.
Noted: °C 58
